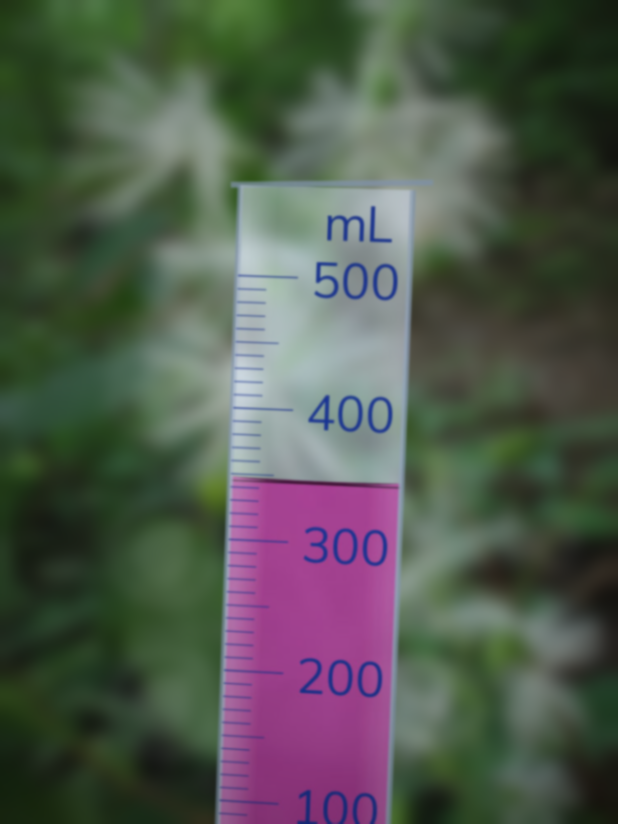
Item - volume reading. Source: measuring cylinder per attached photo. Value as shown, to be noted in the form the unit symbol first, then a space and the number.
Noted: mL 345
